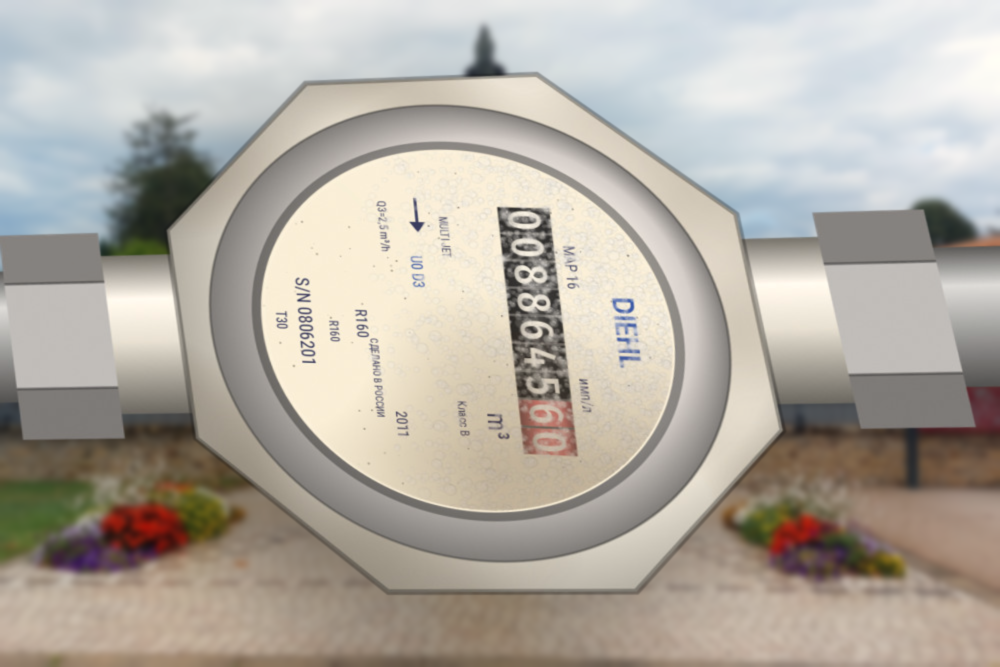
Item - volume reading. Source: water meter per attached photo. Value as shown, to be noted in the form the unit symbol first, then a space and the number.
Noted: m³ 88645.60
